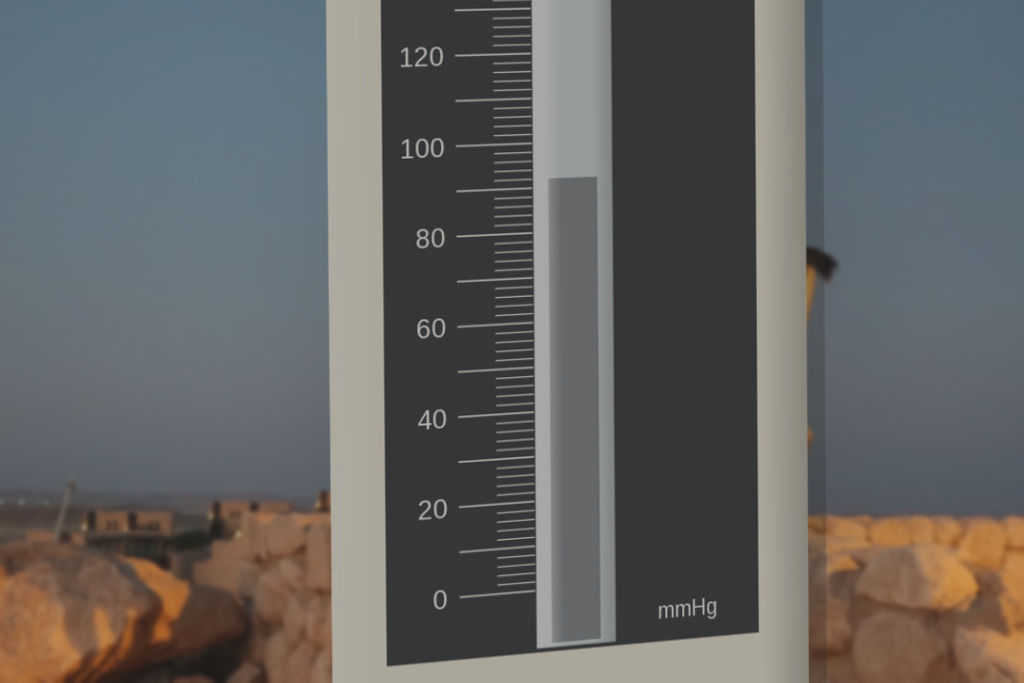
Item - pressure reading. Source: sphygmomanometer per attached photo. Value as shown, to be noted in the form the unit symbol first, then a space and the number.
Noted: mmHg 92
